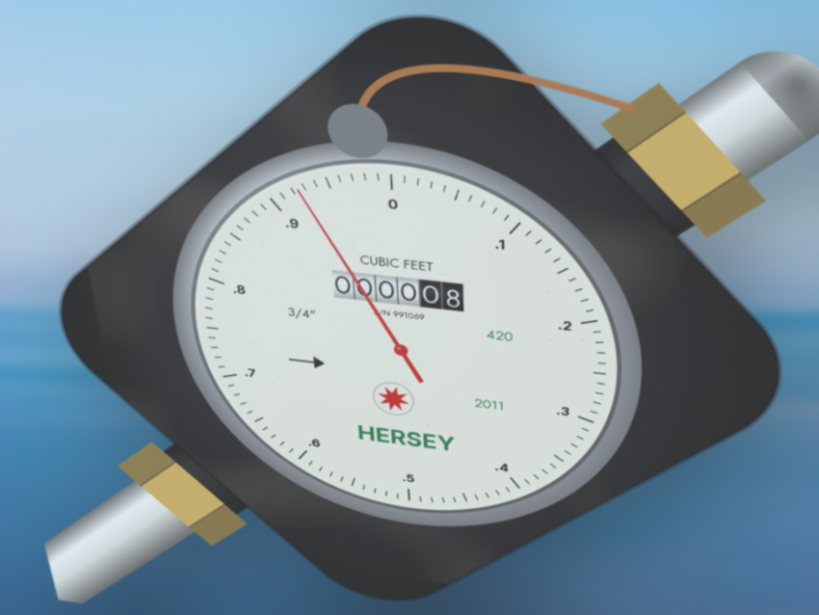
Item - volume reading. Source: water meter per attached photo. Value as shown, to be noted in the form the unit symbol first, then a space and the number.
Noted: ft³ 7.92
